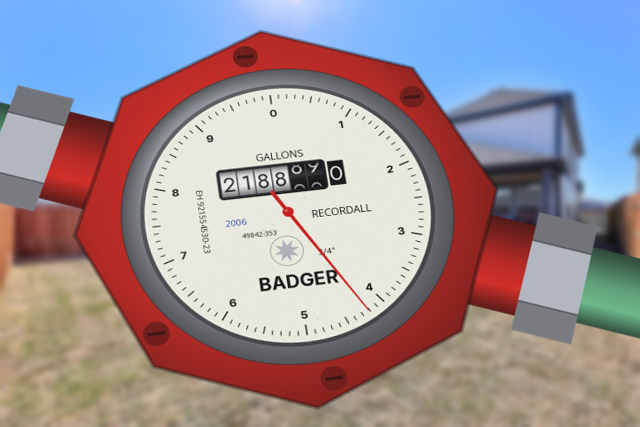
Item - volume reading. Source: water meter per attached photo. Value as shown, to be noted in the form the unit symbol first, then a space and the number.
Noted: gal 2188894.2
